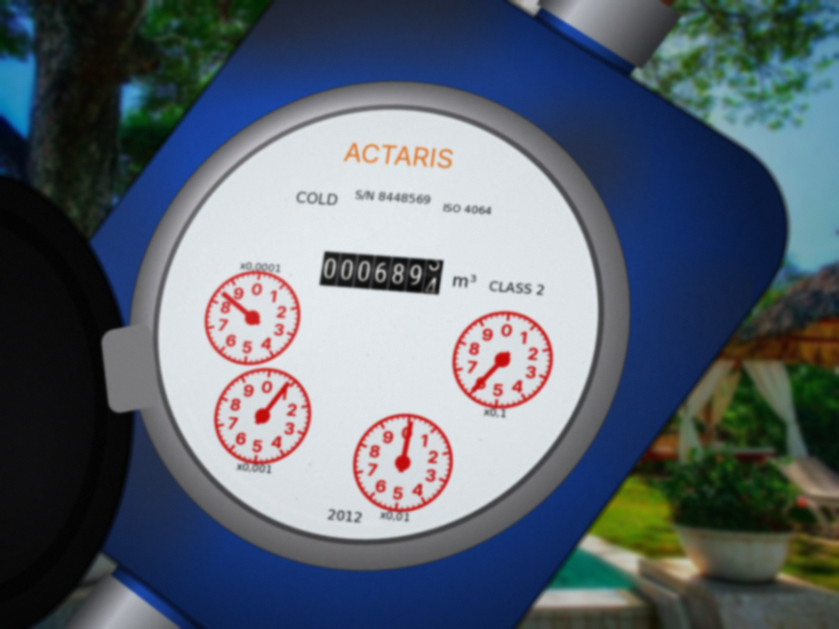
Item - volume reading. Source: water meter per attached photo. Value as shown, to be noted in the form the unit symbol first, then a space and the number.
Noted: m³ 6893.6008
